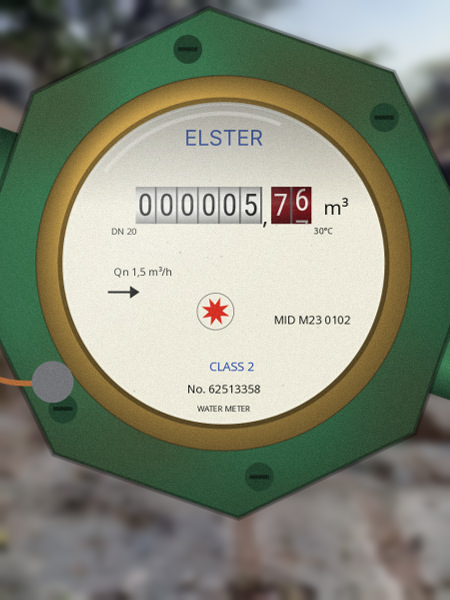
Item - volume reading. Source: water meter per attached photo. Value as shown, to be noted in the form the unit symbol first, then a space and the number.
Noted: m³ 5.76
